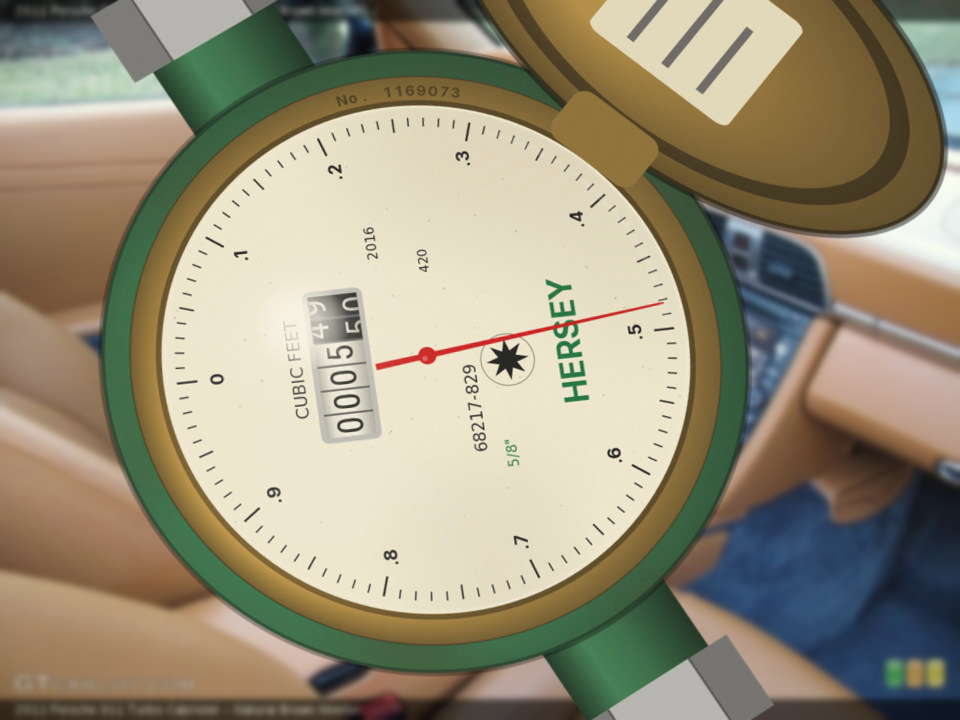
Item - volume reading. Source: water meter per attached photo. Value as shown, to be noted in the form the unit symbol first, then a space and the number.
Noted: ft³ 549.48
